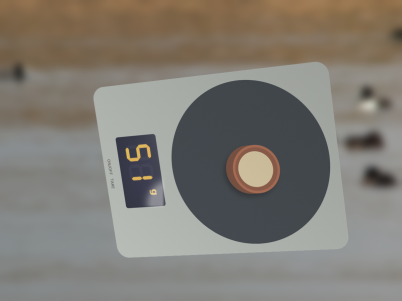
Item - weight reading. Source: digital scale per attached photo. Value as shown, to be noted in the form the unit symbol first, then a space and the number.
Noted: g 51
